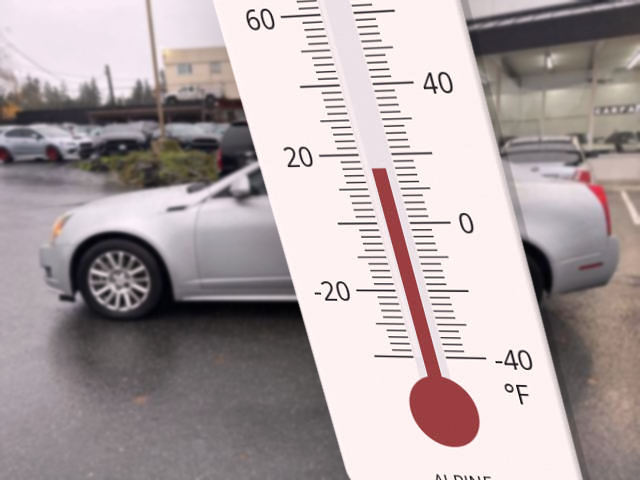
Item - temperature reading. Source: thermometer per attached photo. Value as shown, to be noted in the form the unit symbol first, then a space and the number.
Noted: °F 16
